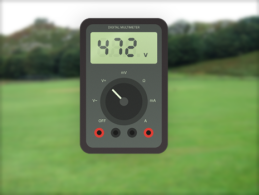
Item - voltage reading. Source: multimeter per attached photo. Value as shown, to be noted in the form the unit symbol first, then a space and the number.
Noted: V 472
